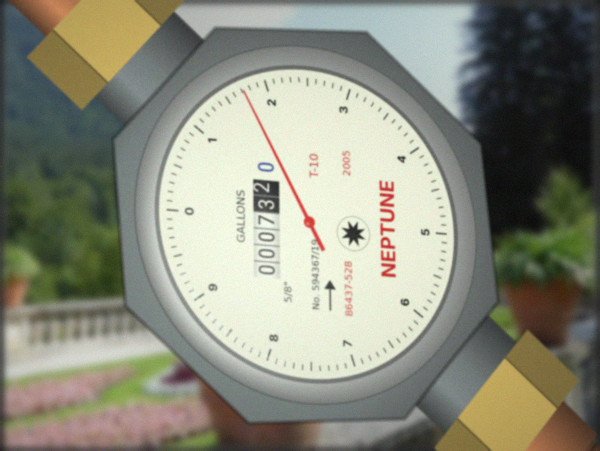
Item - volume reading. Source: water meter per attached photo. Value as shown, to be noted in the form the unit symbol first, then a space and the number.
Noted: gal 7321.7
